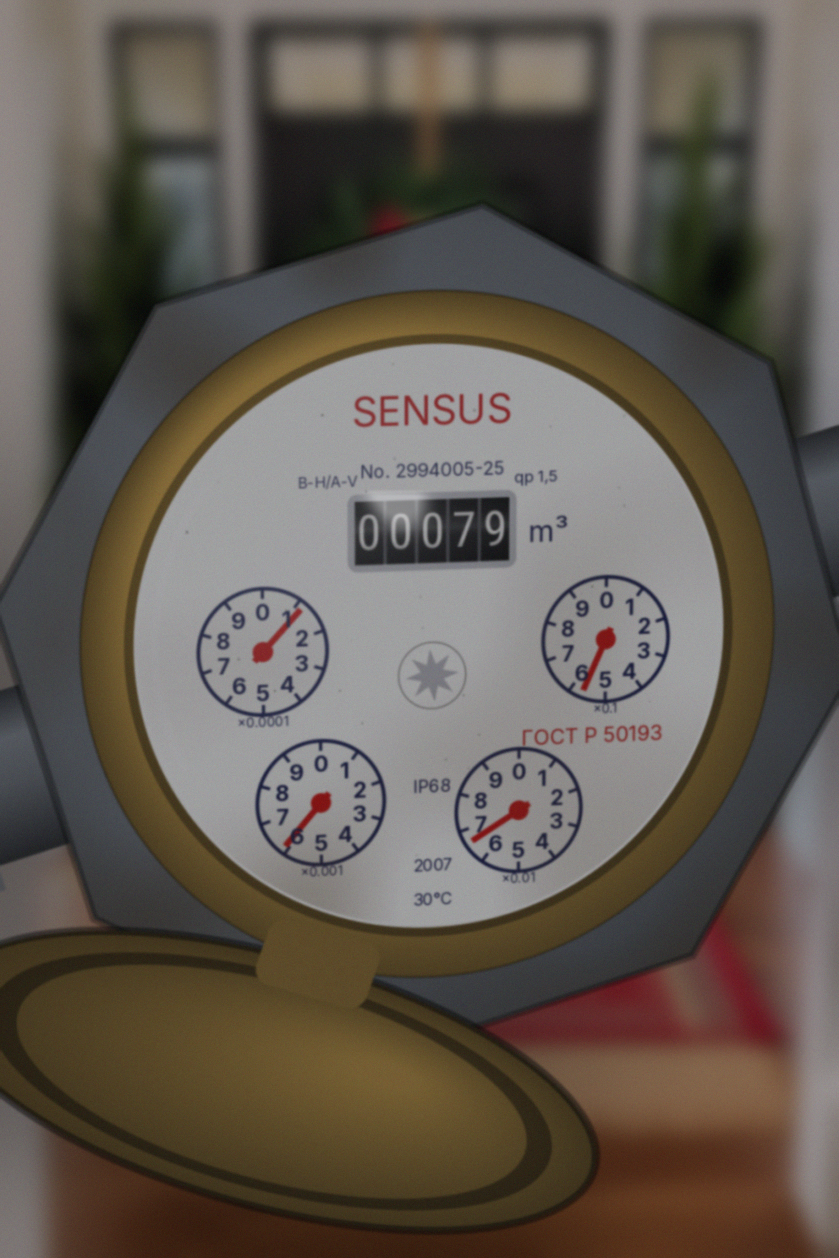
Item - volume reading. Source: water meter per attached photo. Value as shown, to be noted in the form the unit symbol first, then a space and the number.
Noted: m³ 79.5661
